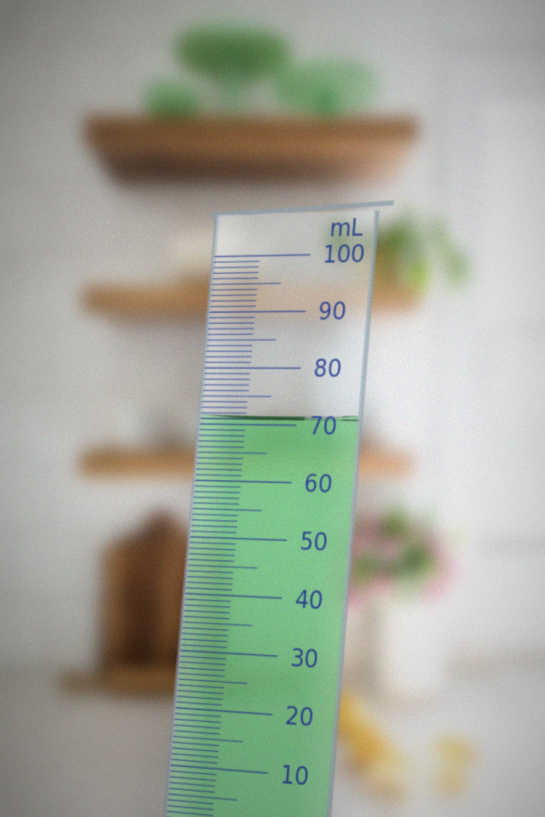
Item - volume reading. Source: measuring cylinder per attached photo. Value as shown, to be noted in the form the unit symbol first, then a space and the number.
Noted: mL 71
